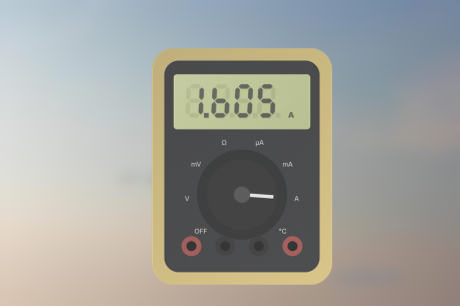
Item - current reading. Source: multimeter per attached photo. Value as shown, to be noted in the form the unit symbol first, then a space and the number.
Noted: A 1.605
